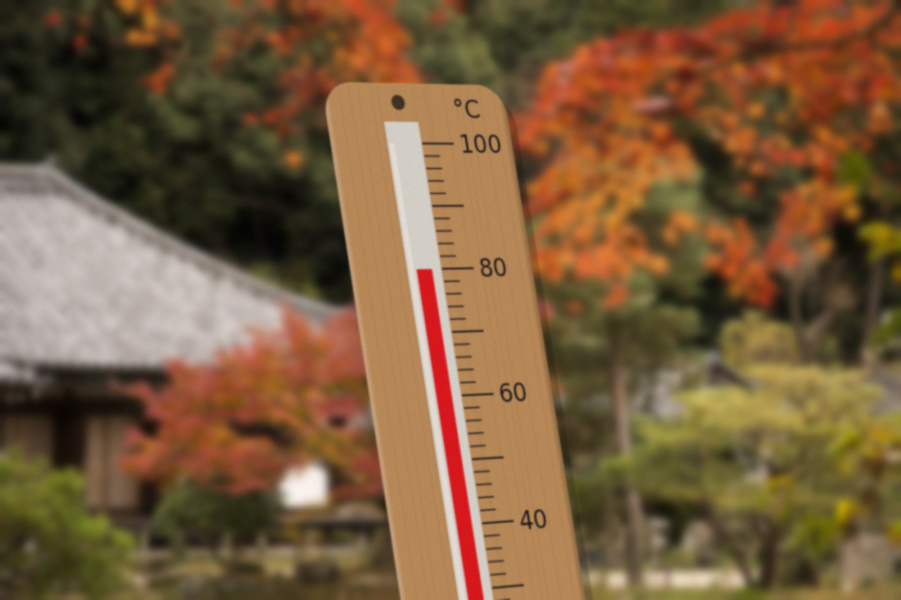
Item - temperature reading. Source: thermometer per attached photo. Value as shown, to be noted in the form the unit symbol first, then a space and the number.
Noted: °C 80
